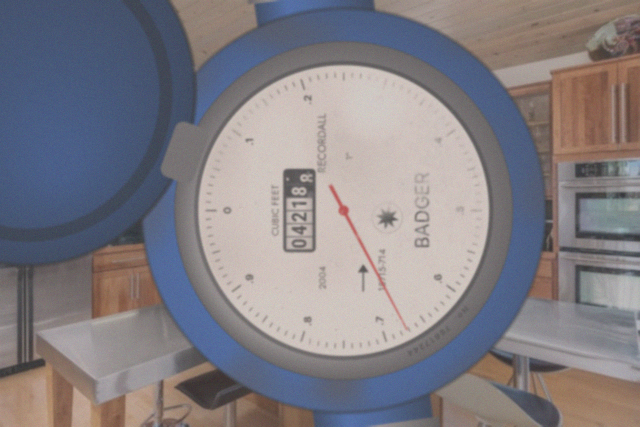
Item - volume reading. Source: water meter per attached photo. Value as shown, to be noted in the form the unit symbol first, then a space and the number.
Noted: ft³ 42187.67
